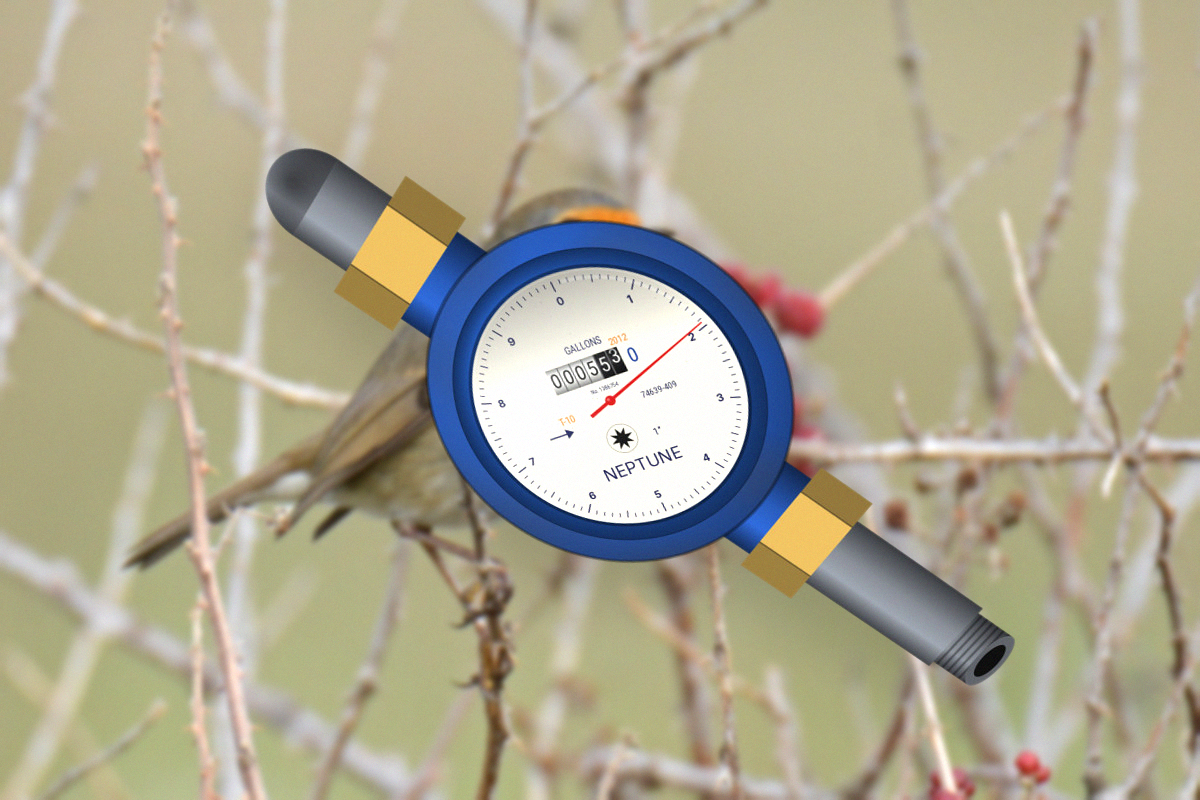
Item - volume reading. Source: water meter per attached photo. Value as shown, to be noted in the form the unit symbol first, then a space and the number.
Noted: gal 5531.9
